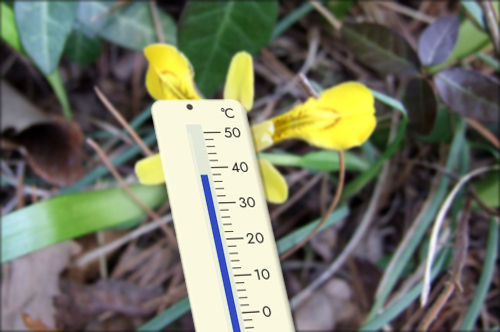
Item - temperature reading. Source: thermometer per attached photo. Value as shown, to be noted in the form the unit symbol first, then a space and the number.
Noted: °C 38
